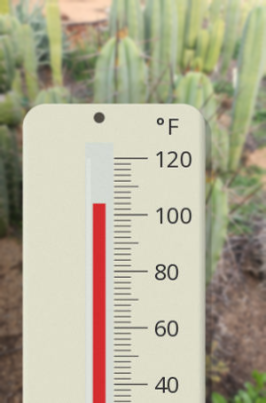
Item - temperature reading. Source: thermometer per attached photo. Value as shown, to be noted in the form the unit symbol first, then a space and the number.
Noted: °F 104
